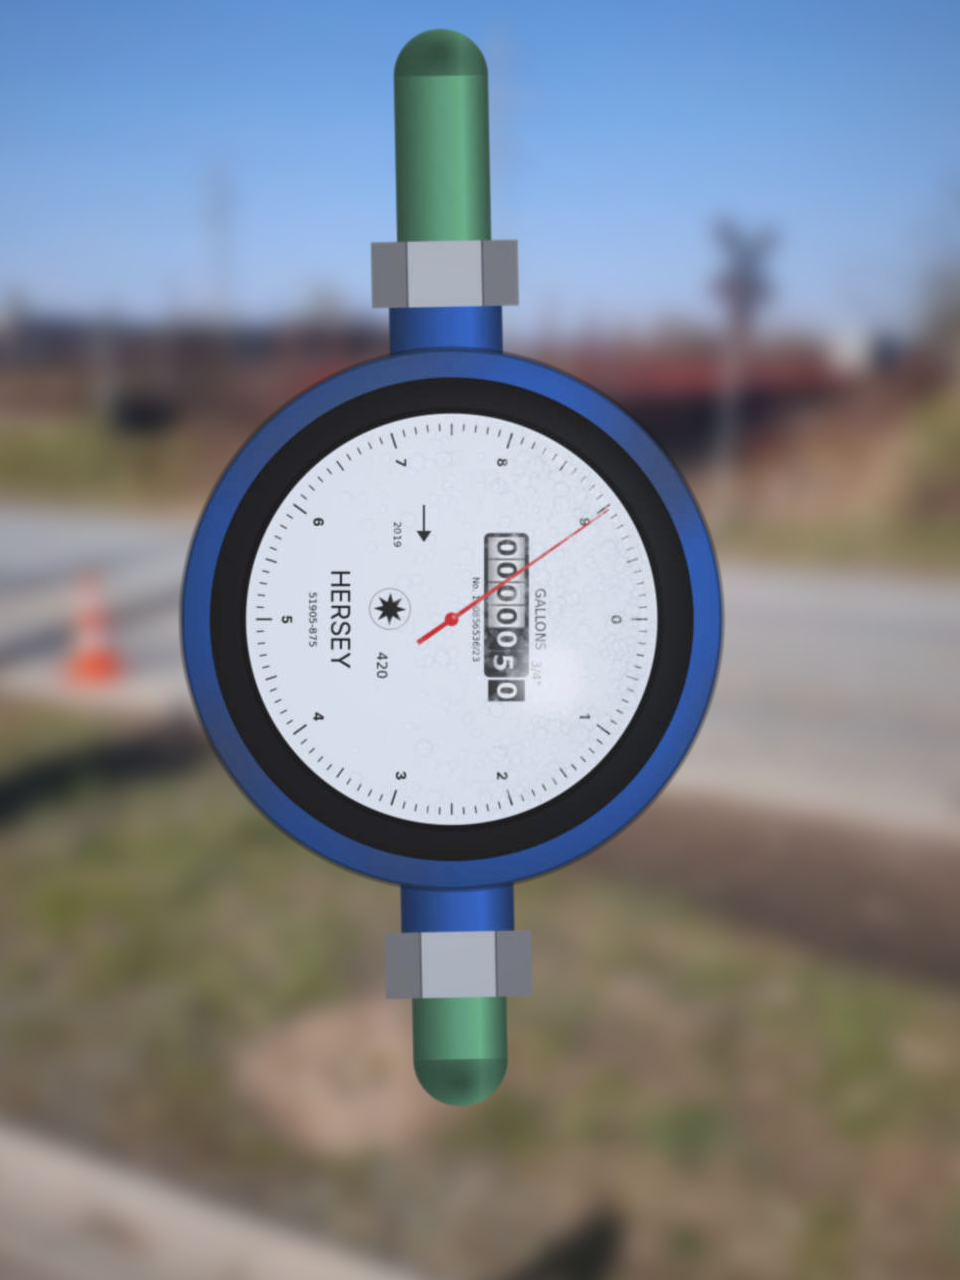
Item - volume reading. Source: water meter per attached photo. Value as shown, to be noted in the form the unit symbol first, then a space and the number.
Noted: gal 49.0
